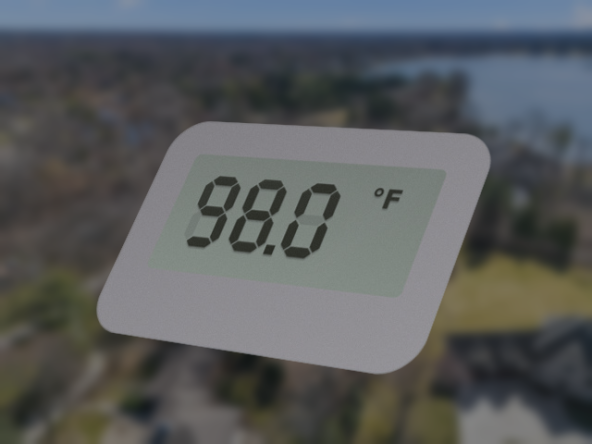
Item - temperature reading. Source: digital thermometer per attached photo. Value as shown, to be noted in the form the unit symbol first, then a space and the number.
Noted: °F 98.0
